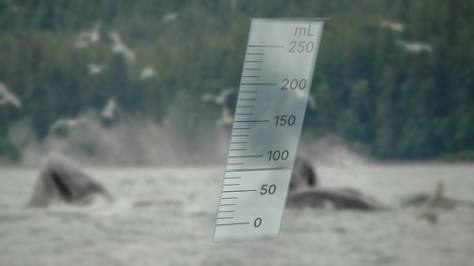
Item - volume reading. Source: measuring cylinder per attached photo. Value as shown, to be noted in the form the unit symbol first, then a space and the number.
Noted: mL 80
